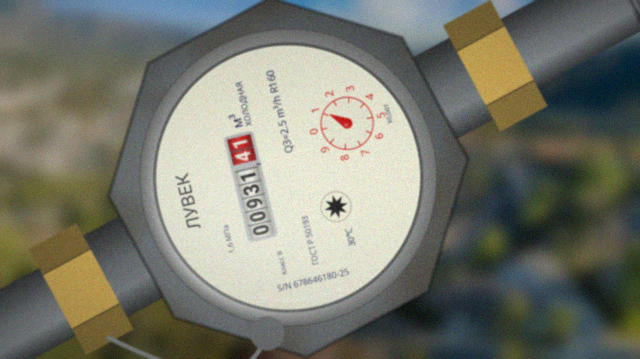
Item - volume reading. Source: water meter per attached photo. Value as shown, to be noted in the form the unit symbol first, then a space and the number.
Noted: m³ 931.411
